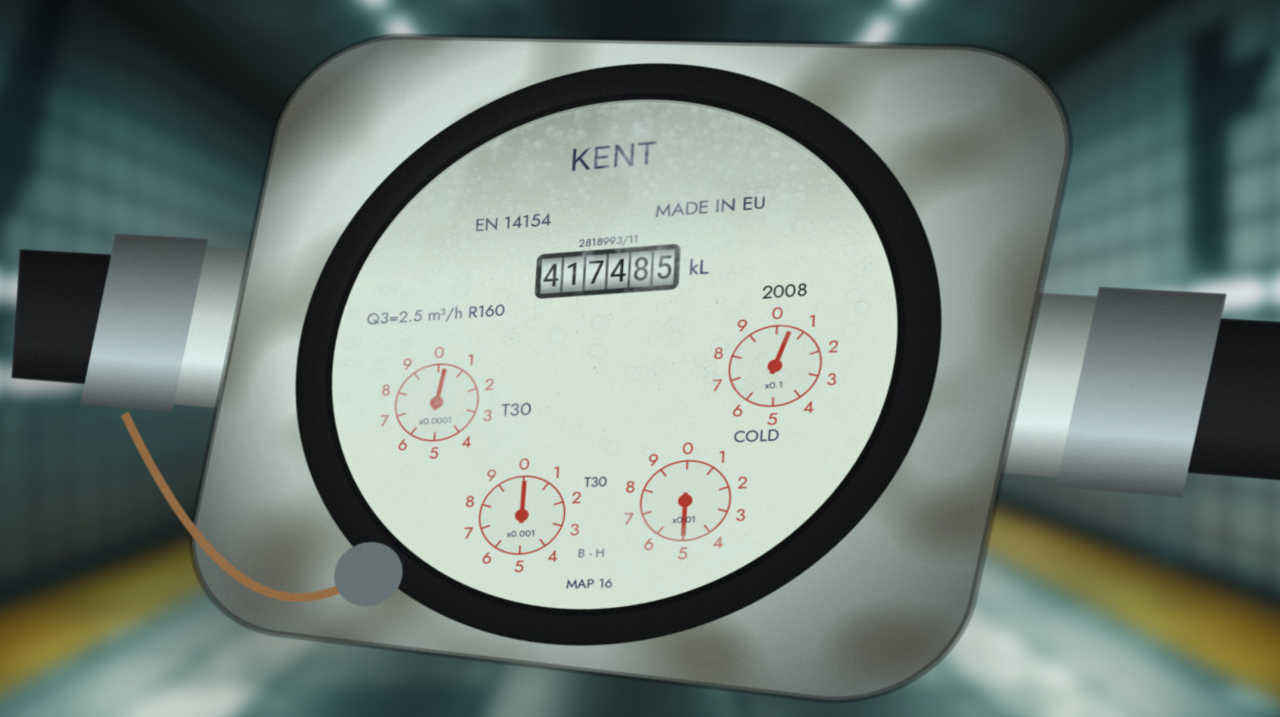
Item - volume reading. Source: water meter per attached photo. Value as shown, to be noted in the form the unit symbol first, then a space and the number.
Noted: kL 417485.0500
